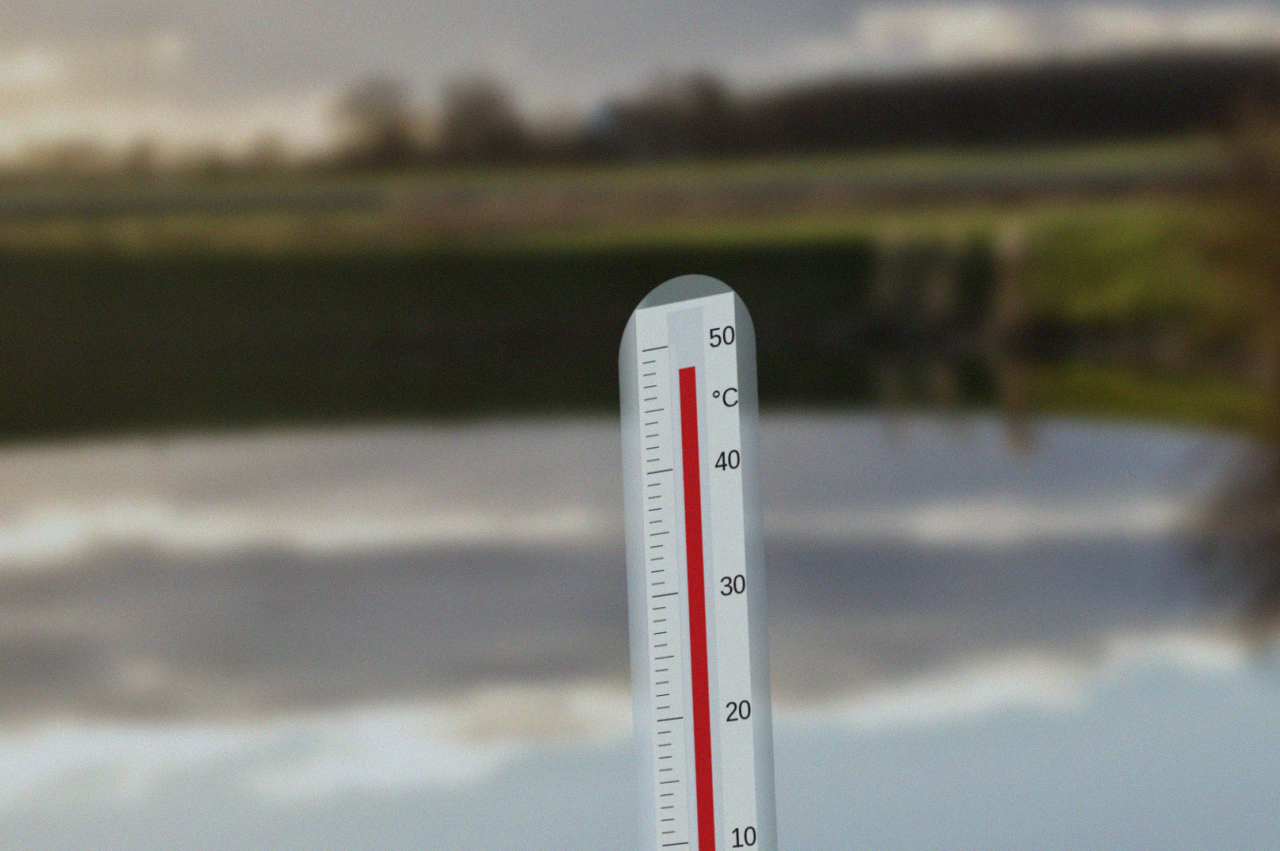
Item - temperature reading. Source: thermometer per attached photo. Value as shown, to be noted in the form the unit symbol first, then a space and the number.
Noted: °C 48
